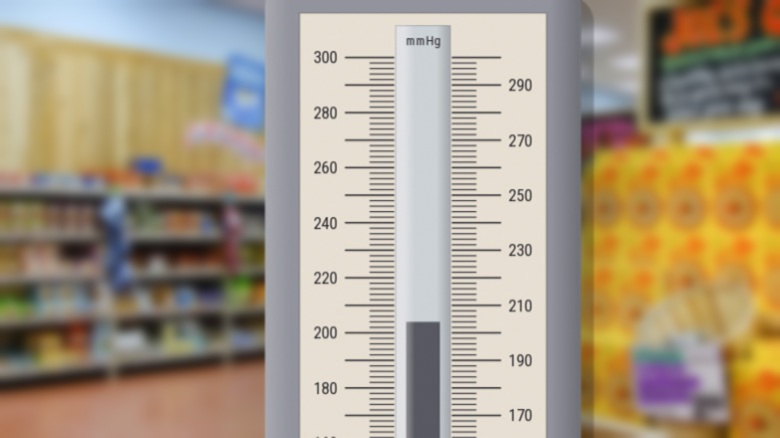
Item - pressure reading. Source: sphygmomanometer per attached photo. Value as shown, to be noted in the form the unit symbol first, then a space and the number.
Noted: mmHg 204
